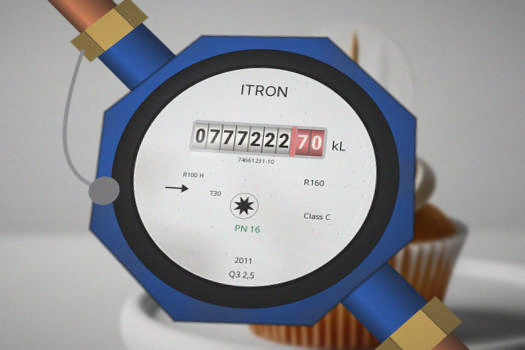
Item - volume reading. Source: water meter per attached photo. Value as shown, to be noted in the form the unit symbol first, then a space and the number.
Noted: kL 777222.70
